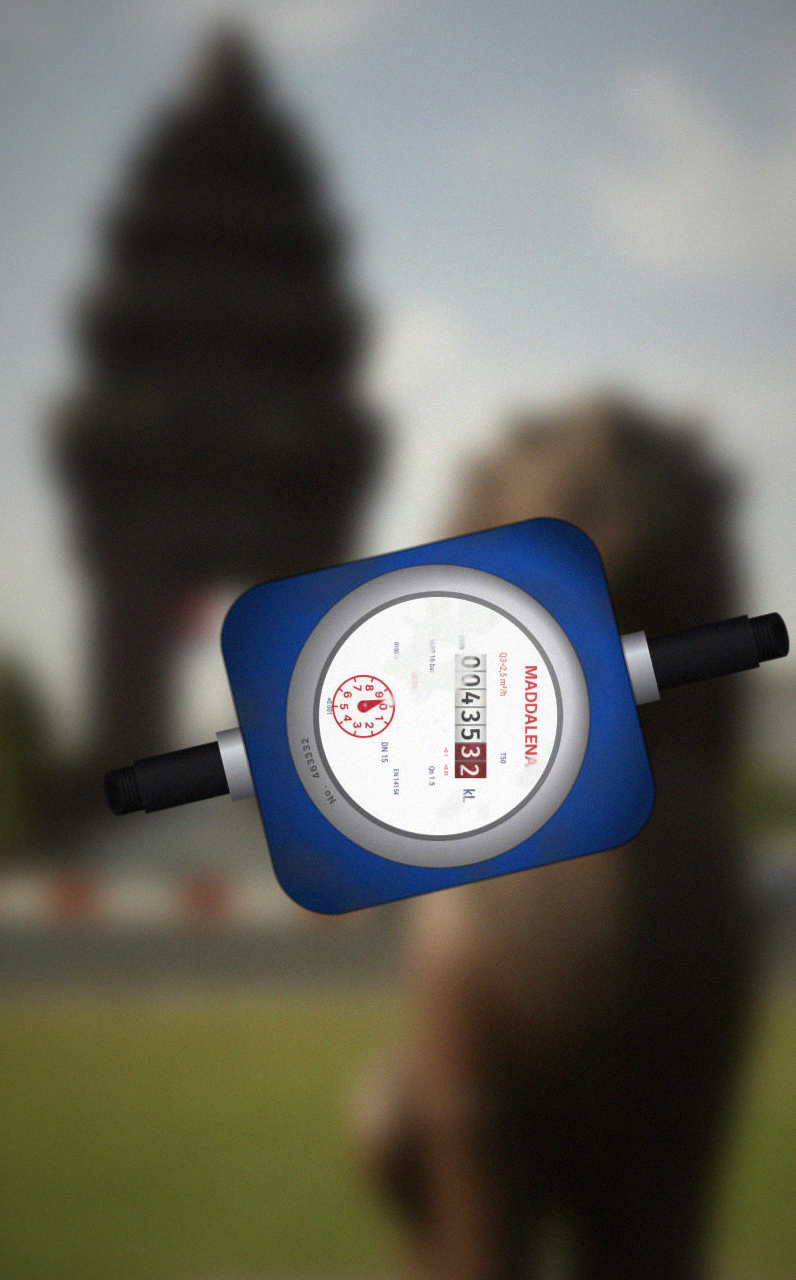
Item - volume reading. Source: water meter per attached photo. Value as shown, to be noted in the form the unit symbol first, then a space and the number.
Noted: kL 435.319
